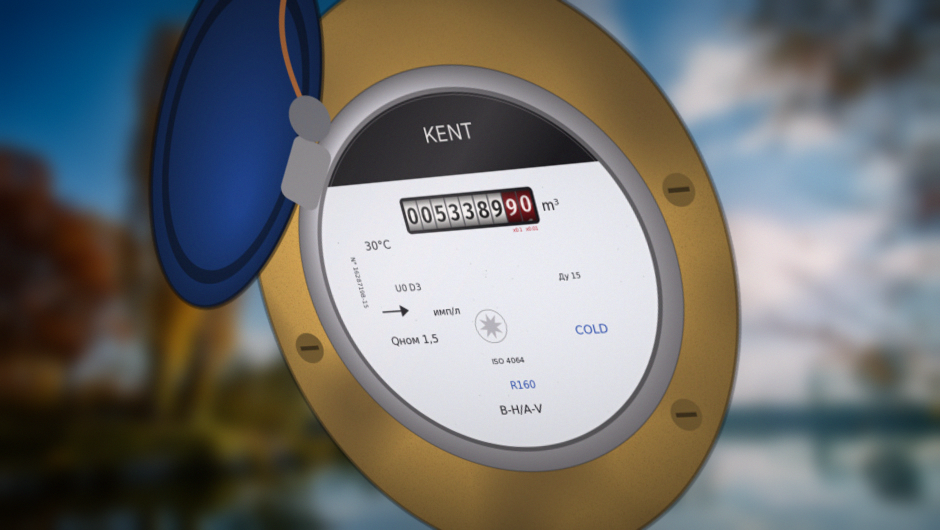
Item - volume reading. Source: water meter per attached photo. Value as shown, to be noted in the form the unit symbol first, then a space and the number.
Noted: m³ 53389.90
